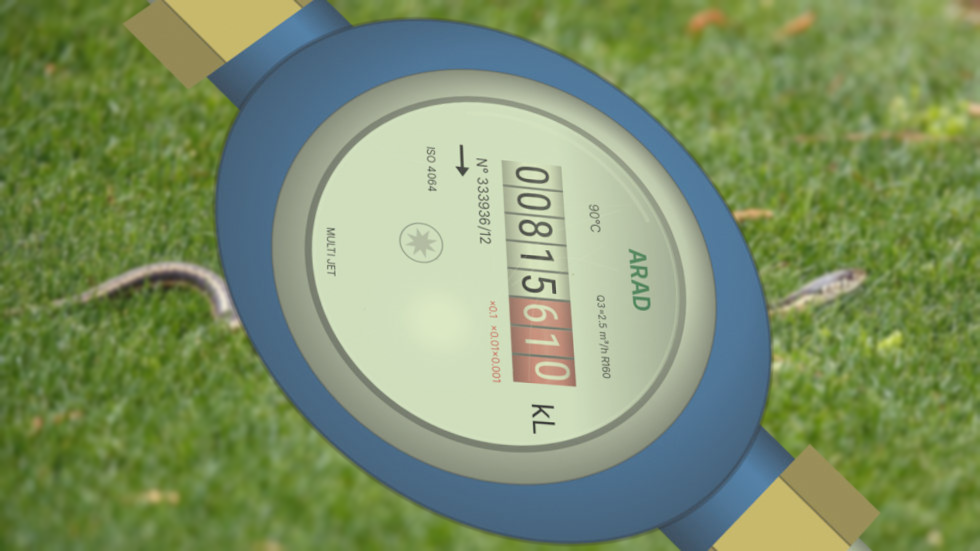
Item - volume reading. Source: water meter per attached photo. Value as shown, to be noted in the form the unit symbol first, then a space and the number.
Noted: kL 815.610
